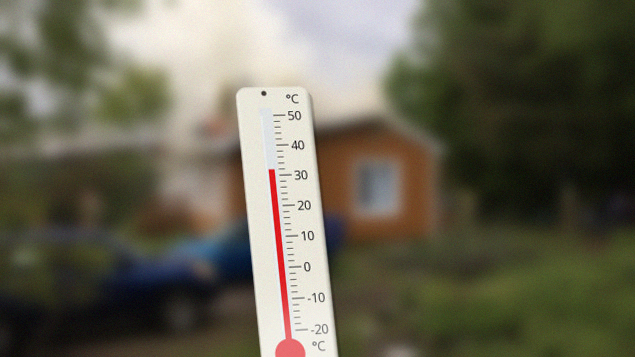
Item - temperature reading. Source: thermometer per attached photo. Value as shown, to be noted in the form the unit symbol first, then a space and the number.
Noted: °C 32
